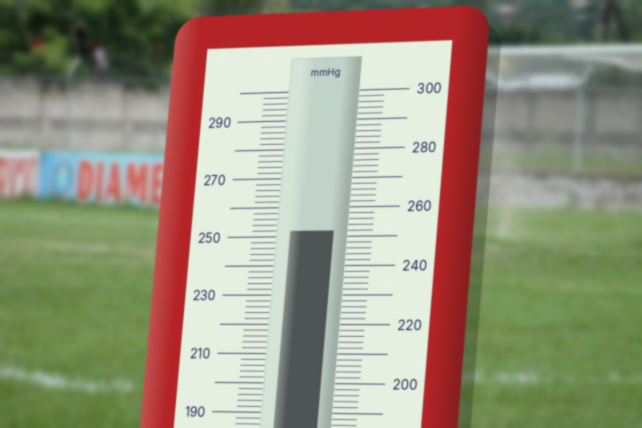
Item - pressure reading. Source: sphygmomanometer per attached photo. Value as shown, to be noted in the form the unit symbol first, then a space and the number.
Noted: mmHg 252
